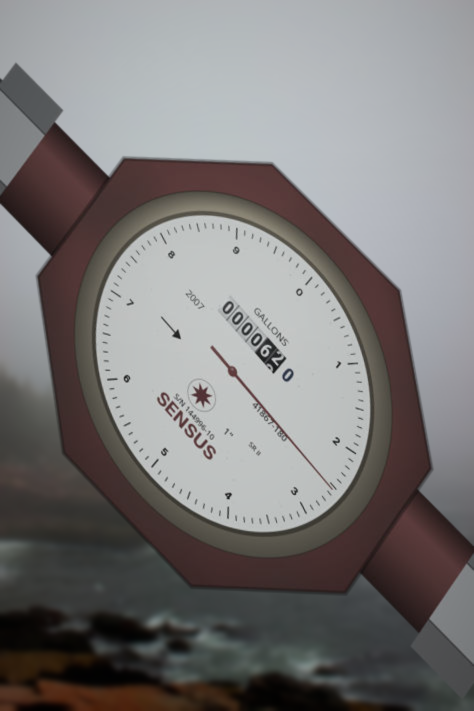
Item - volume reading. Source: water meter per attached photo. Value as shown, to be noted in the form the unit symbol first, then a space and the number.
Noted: gal 622.5
